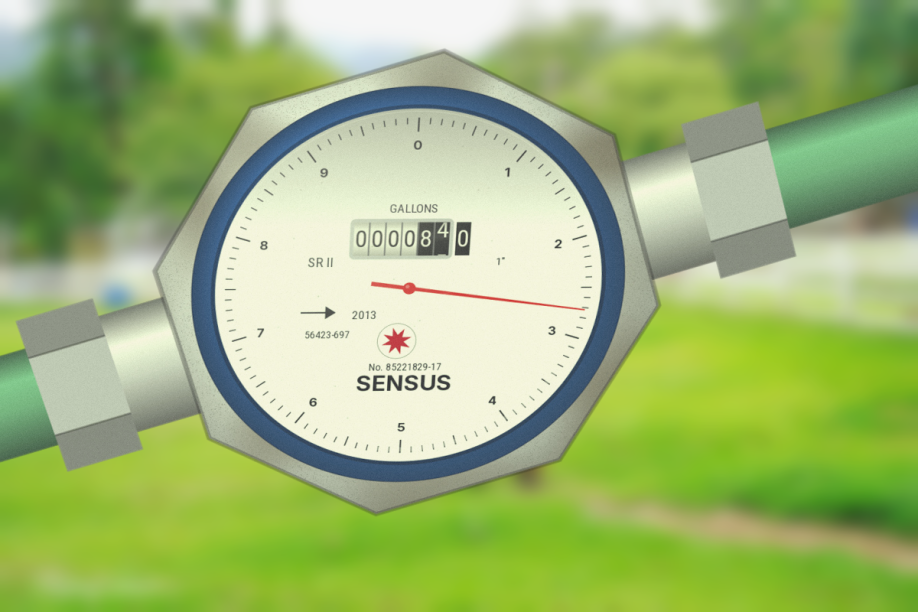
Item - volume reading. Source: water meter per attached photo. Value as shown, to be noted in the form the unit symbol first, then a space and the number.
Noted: gal 842.7
